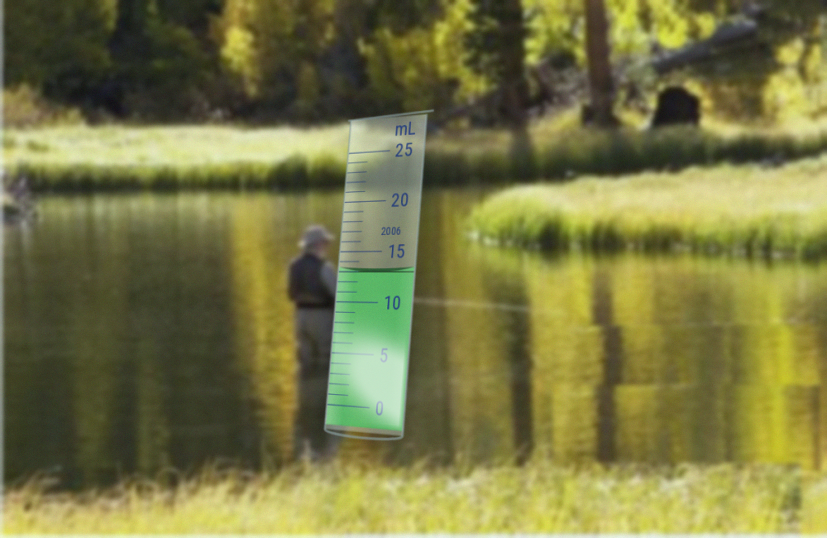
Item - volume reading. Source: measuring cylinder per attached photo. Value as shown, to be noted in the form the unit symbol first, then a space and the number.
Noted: mL 13
